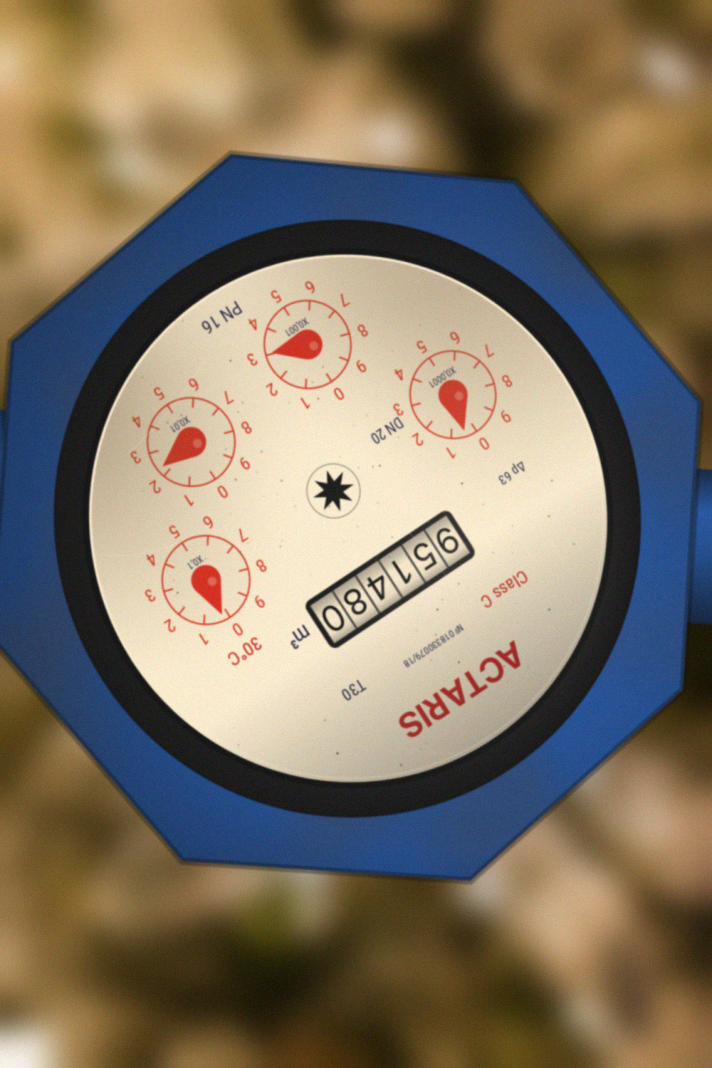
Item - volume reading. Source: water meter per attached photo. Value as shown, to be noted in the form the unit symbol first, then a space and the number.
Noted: m³ 951480.0230
